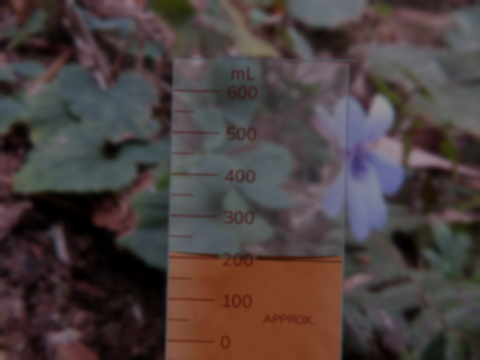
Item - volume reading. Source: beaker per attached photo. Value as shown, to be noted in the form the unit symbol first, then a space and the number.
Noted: mL 200
